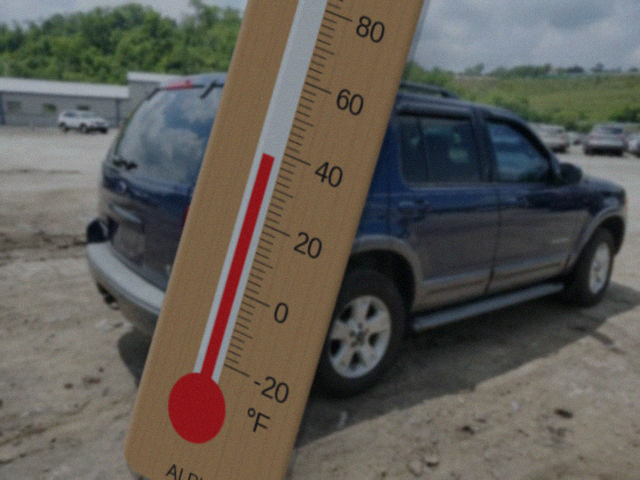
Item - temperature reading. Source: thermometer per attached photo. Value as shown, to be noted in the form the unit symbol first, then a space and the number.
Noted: °F 38
